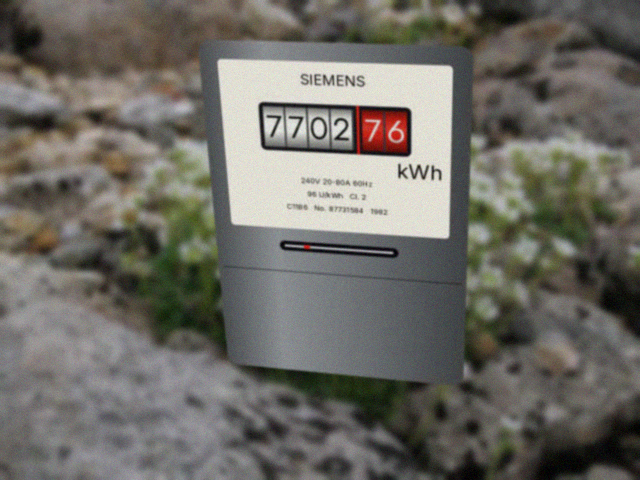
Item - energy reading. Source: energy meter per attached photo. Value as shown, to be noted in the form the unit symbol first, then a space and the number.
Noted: kWh 7702.76
